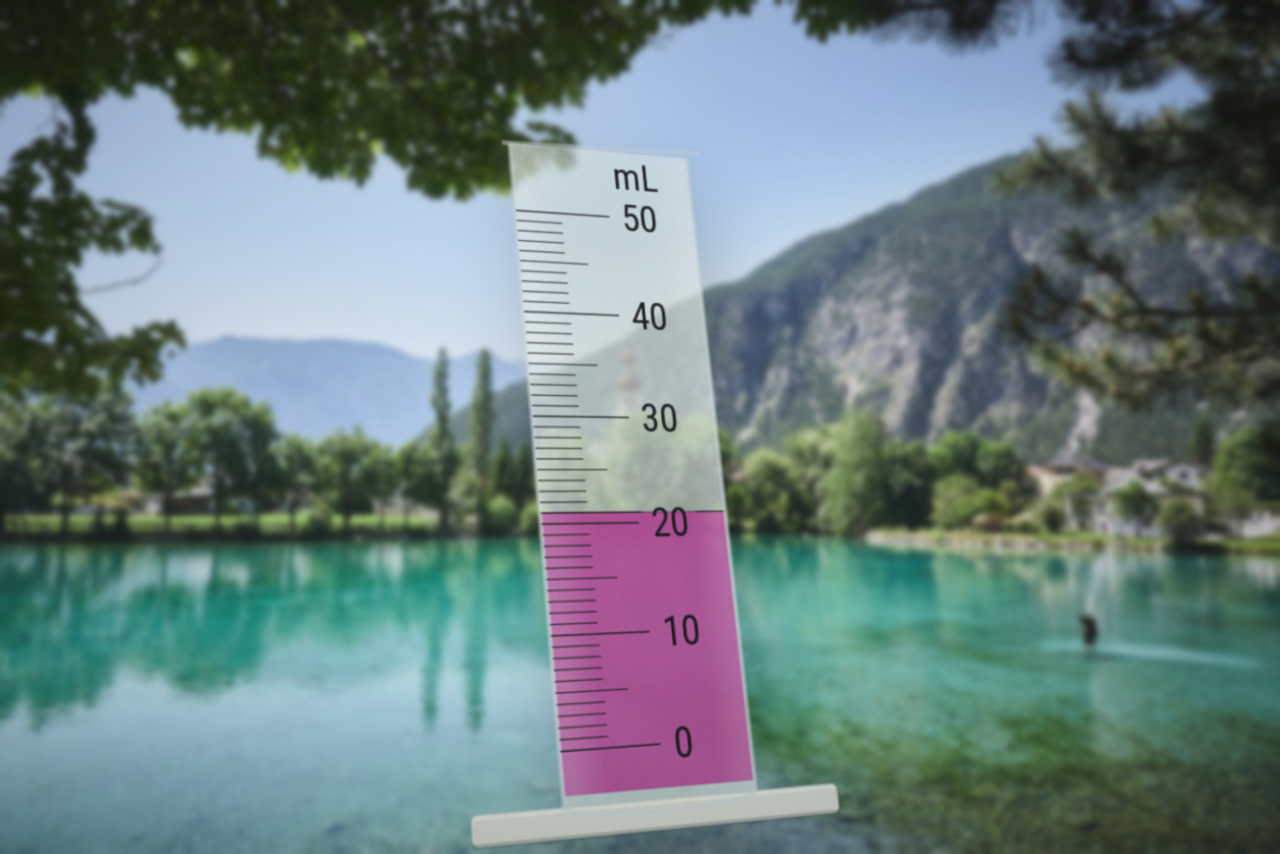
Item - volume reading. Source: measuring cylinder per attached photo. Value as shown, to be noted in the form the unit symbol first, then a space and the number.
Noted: mL 21
